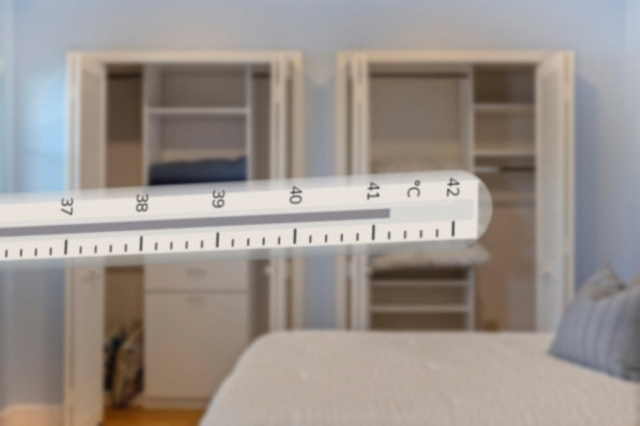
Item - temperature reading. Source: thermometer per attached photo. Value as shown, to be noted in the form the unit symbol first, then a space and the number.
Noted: °C 41.2
